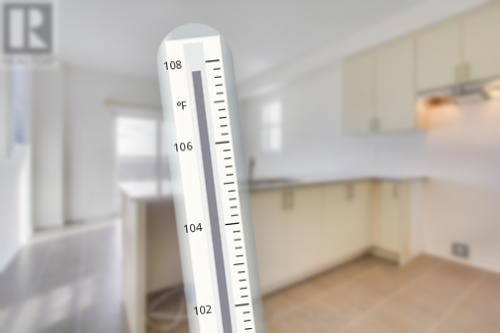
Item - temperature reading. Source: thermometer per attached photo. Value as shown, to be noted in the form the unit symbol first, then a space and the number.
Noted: °F 107.8
